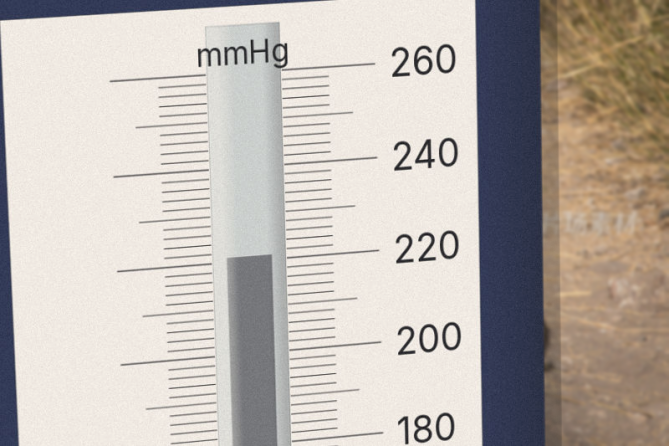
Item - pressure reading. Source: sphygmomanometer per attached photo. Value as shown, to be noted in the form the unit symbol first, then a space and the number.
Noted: mmHg 221
